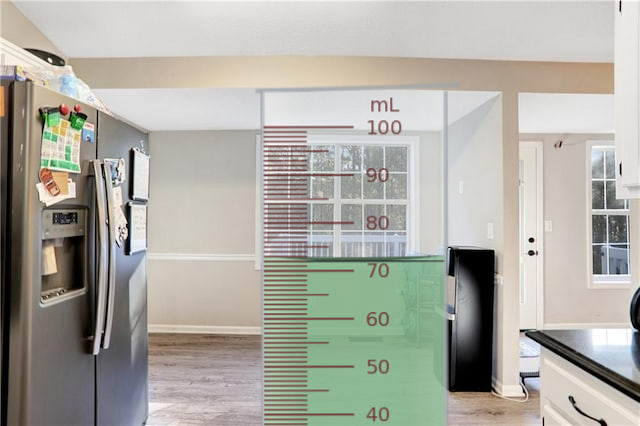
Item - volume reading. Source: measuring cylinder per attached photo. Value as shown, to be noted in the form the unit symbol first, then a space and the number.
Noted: mL 72
